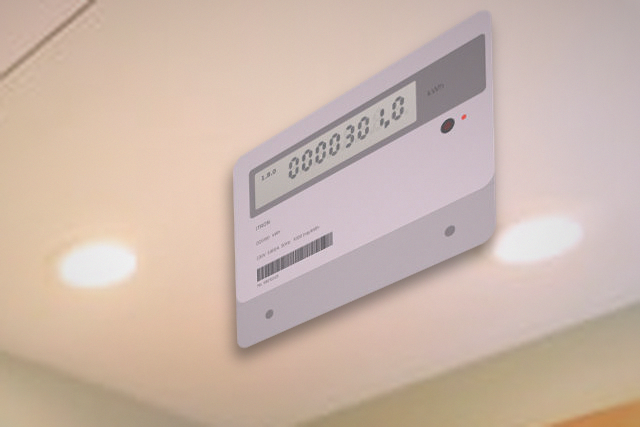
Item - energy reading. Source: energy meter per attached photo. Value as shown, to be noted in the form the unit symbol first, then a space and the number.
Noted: kWh 301.0
